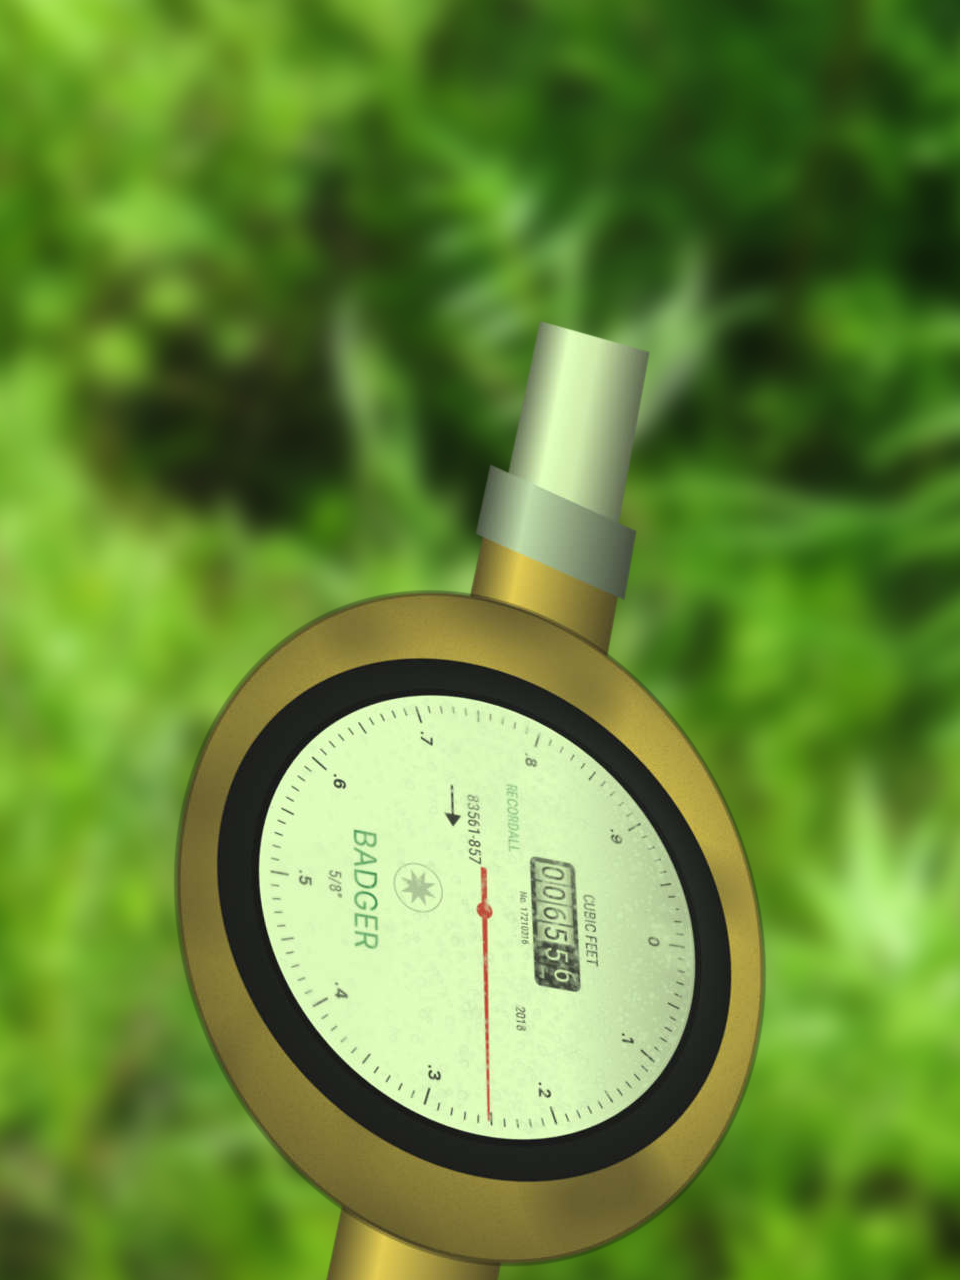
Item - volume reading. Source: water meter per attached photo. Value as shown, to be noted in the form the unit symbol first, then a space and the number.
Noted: ft³ 6556.25
